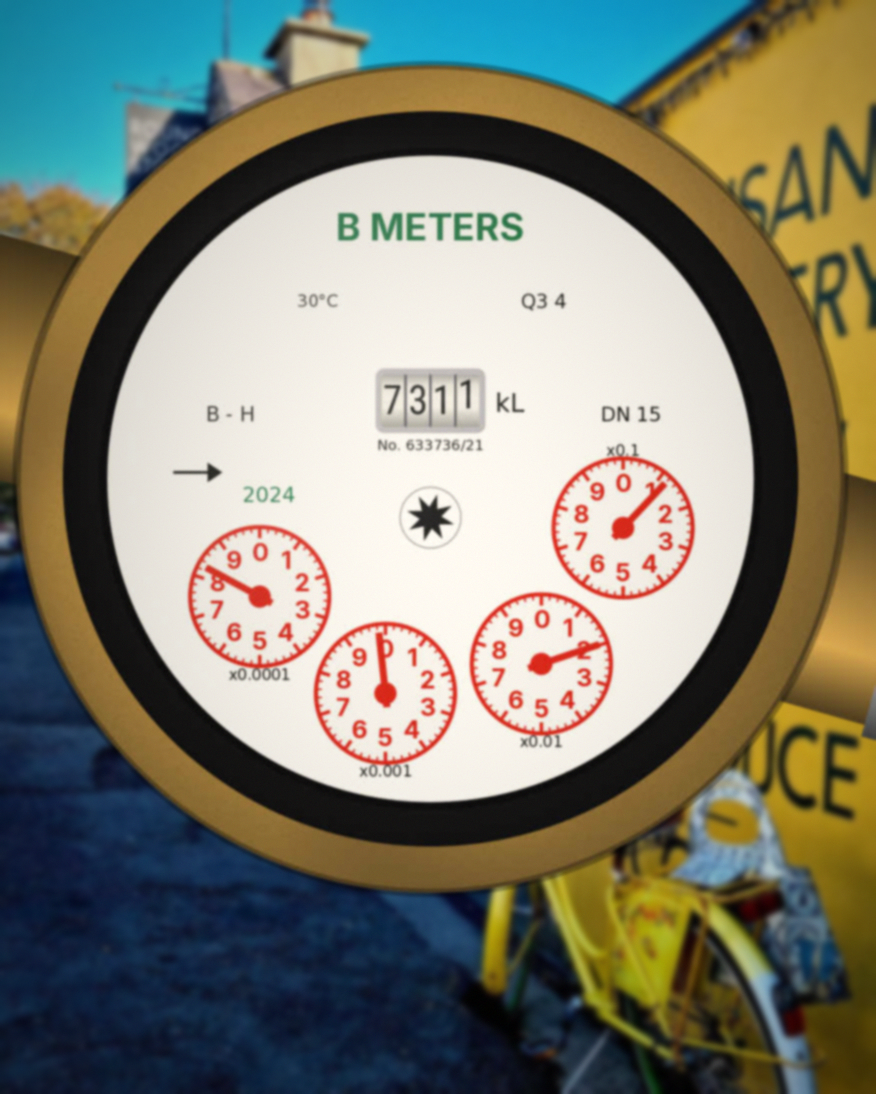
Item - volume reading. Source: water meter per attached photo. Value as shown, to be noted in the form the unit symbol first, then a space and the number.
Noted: kL 7311.1198
